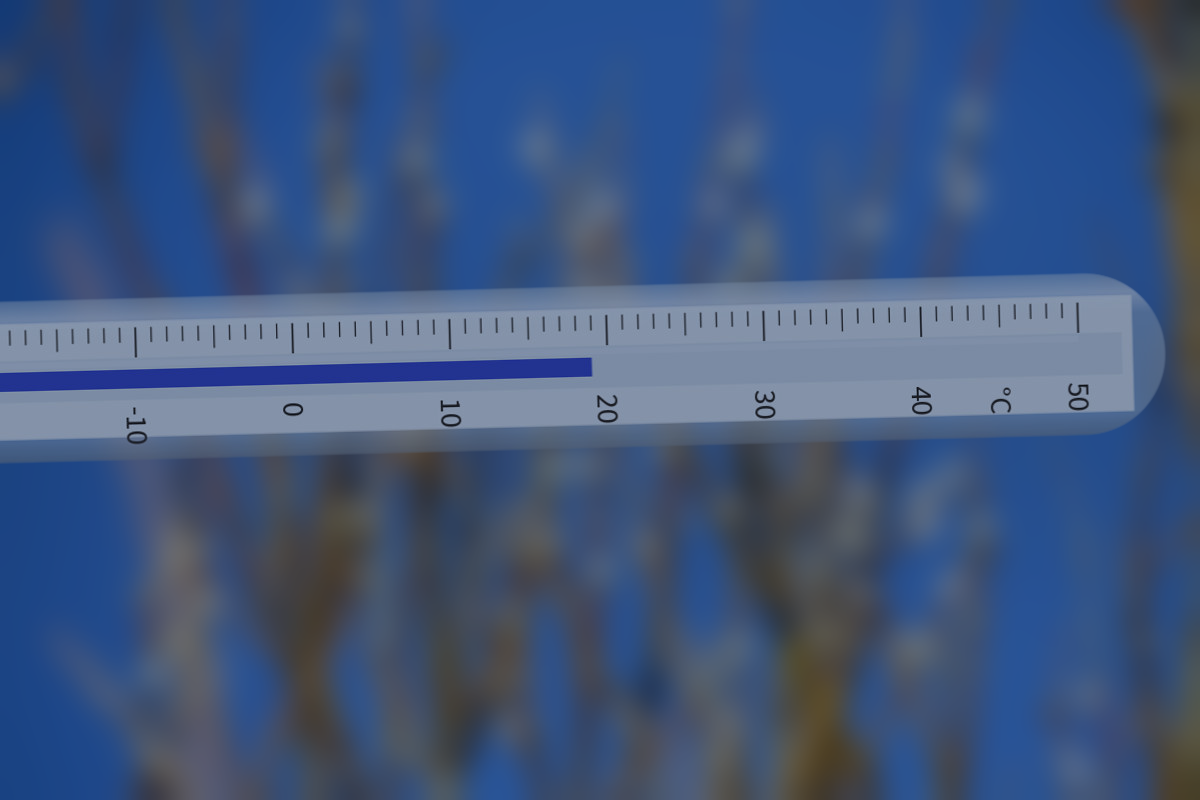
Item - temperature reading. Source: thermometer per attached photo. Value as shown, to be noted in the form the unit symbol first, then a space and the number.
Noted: °C 19
